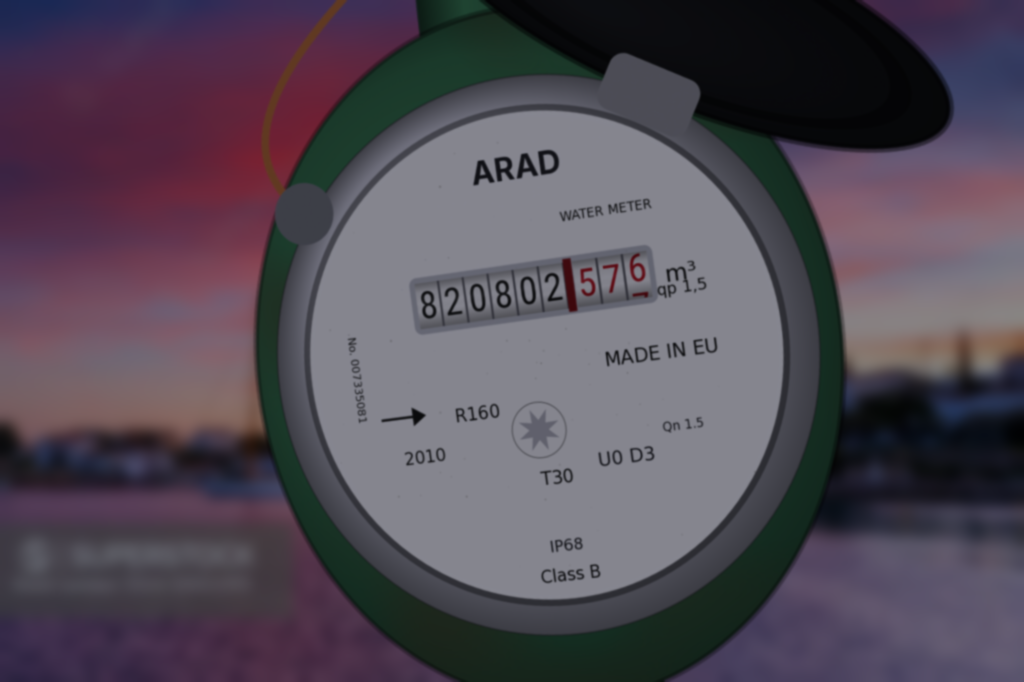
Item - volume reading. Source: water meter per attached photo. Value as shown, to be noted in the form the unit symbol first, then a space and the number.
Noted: m³ 820802.576
